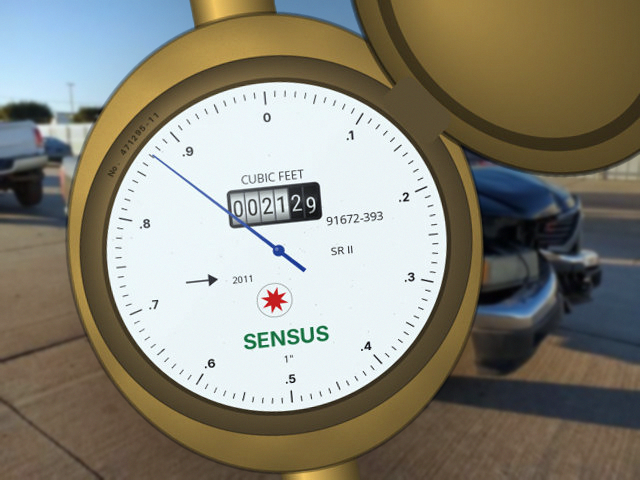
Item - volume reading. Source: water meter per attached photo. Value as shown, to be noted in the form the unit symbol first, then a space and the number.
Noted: ft³ 2128.87
